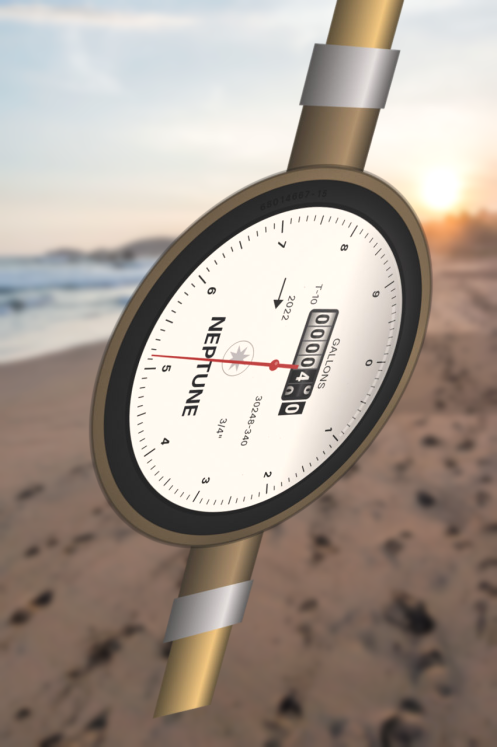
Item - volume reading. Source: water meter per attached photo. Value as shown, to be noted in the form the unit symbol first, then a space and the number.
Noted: gal 485.1
